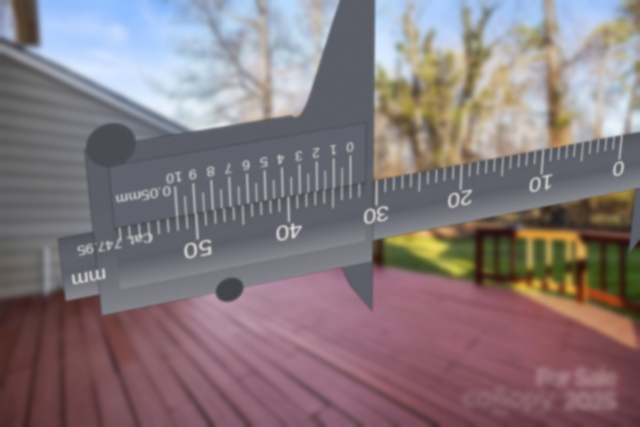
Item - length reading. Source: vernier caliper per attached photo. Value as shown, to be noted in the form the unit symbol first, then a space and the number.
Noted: mm 33.0
